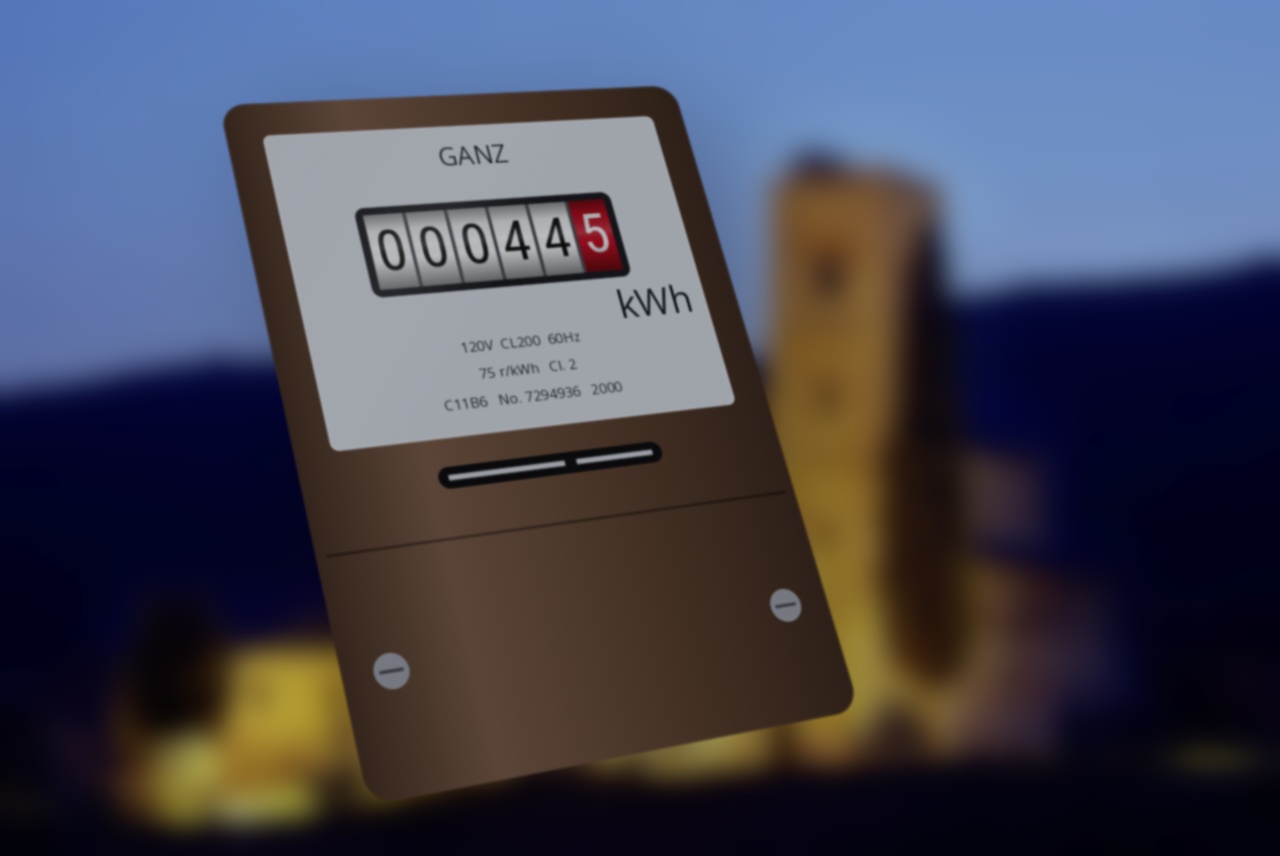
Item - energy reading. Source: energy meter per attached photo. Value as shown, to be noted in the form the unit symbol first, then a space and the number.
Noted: kWh 44.5
